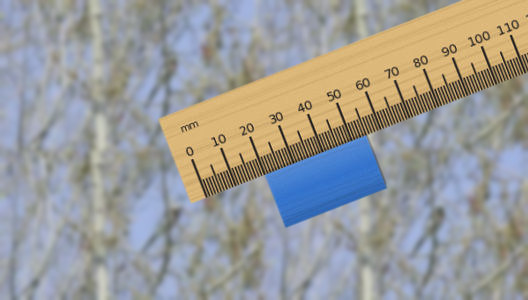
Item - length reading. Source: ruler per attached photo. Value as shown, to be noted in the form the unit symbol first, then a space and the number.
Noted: mm 35
